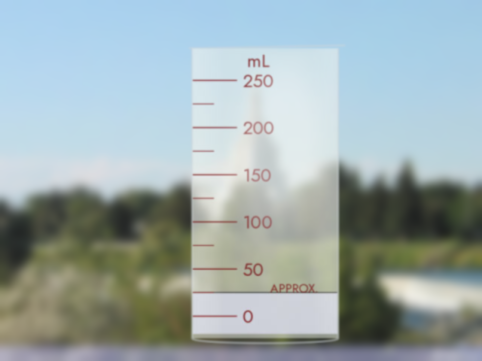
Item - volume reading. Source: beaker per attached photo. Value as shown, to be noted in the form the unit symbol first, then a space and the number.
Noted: mL 25
